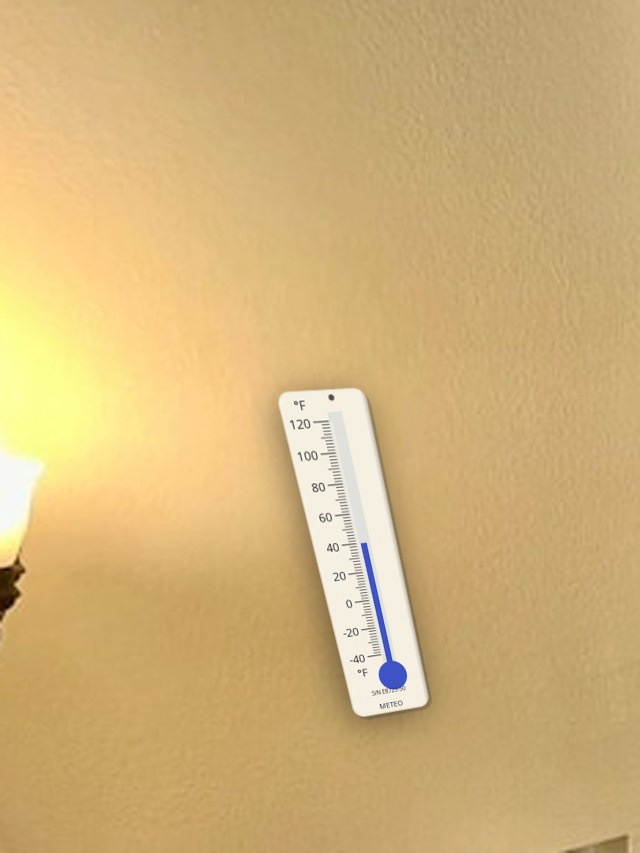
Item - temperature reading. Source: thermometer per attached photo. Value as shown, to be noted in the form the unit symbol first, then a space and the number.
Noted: °F 40
